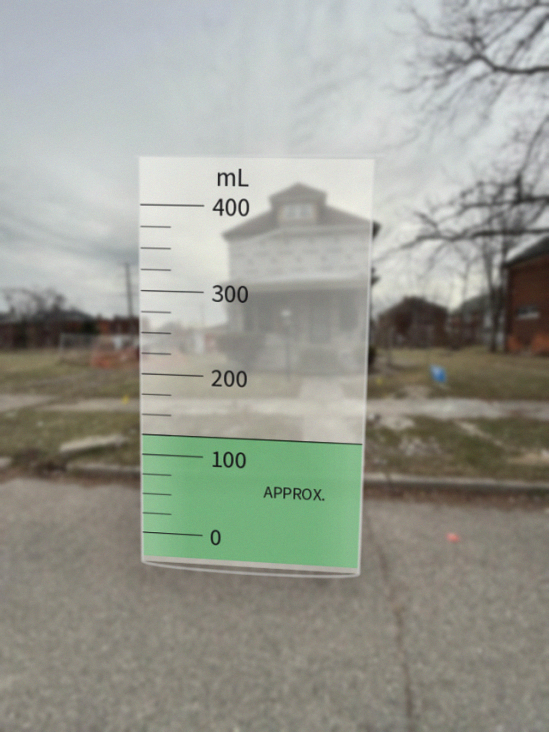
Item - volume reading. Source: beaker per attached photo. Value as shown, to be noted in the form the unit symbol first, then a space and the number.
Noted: mL 125
